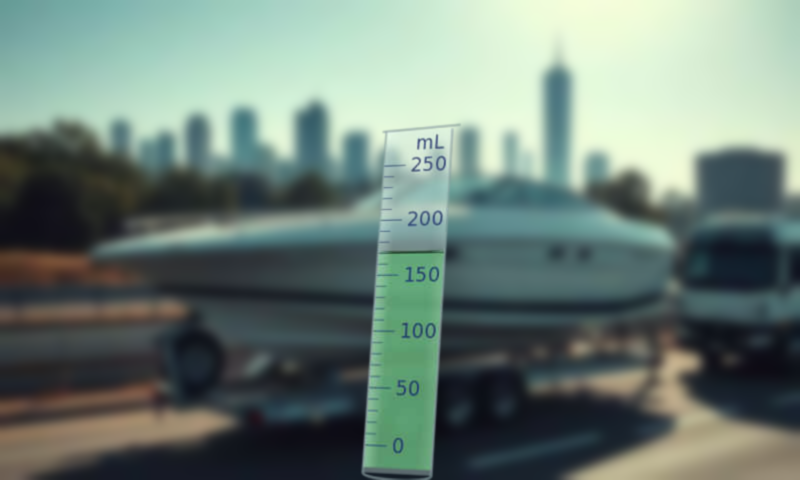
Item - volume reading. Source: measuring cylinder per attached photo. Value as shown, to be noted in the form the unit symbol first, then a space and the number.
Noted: mL 170
